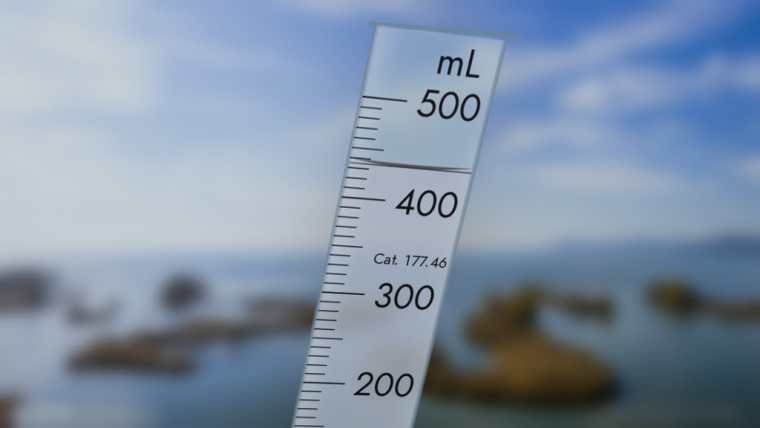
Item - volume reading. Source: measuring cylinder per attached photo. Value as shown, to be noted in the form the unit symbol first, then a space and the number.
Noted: mL 435
